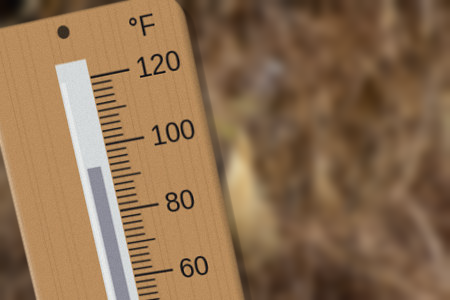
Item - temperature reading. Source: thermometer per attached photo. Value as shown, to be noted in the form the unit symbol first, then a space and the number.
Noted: °F 94
